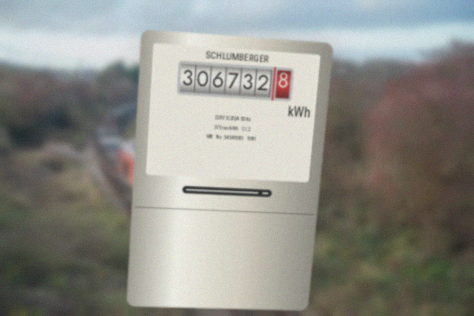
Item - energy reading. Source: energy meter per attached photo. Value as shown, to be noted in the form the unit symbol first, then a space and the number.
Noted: kWh 306732.8
